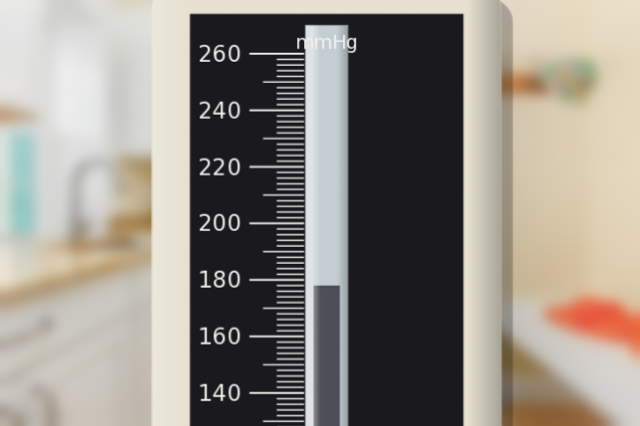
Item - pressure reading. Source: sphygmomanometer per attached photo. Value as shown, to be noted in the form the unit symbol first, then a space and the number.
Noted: mmHg 178
